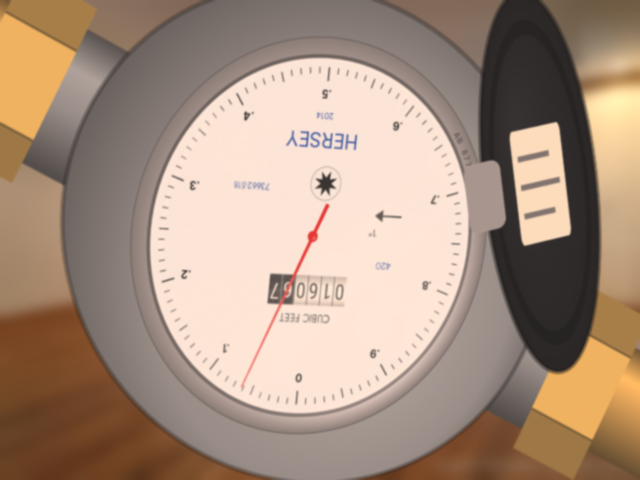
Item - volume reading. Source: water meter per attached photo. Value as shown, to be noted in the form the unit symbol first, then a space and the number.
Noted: ft³ 16067.06
